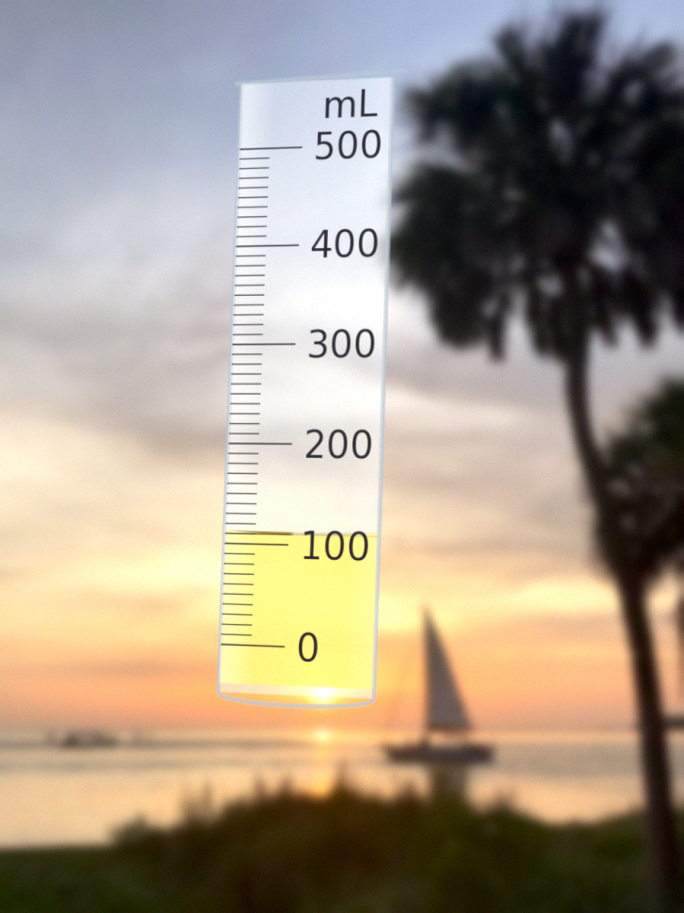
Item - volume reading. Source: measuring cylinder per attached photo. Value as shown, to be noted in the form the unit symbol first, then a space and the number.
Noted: mL 110
